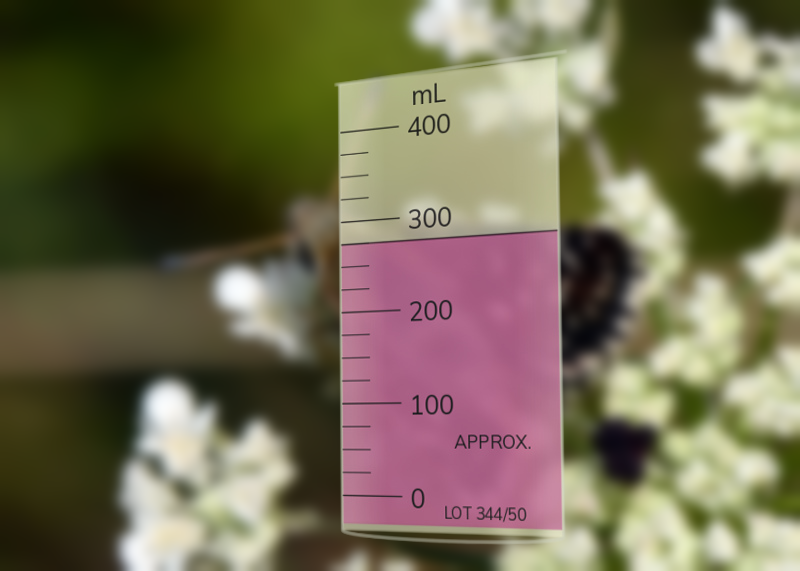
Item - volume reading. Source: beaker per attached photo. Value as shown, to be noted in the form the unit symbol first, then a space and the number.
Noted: mL 275
